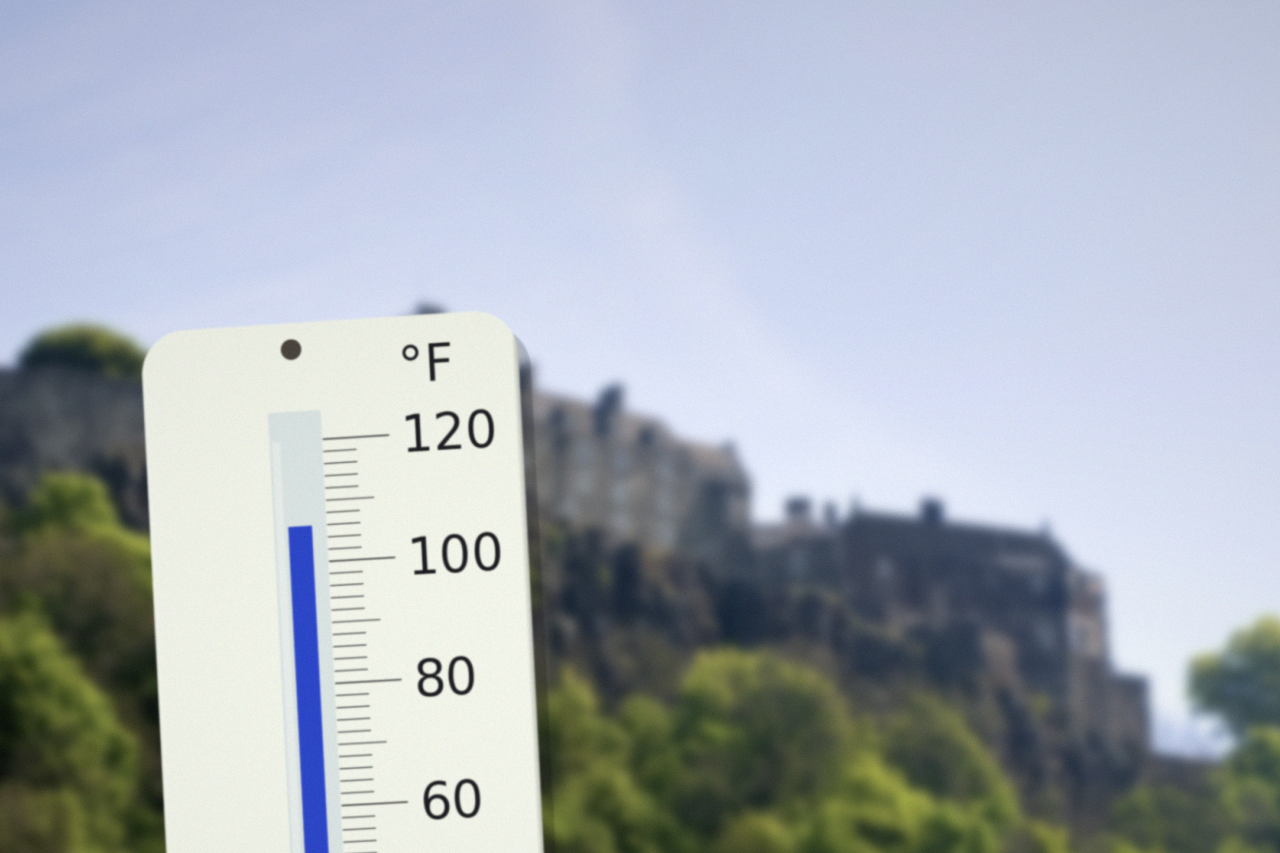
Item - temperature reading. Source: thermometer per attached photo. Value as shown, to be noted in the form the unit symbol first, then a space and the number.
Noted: °F 106
